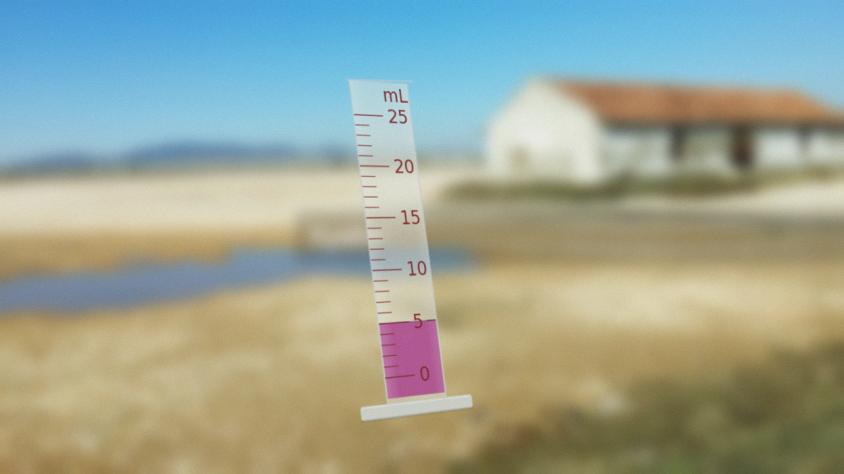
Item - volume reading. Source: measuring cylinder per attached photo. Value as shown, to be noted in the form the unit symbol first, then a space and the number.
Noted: mL 5
